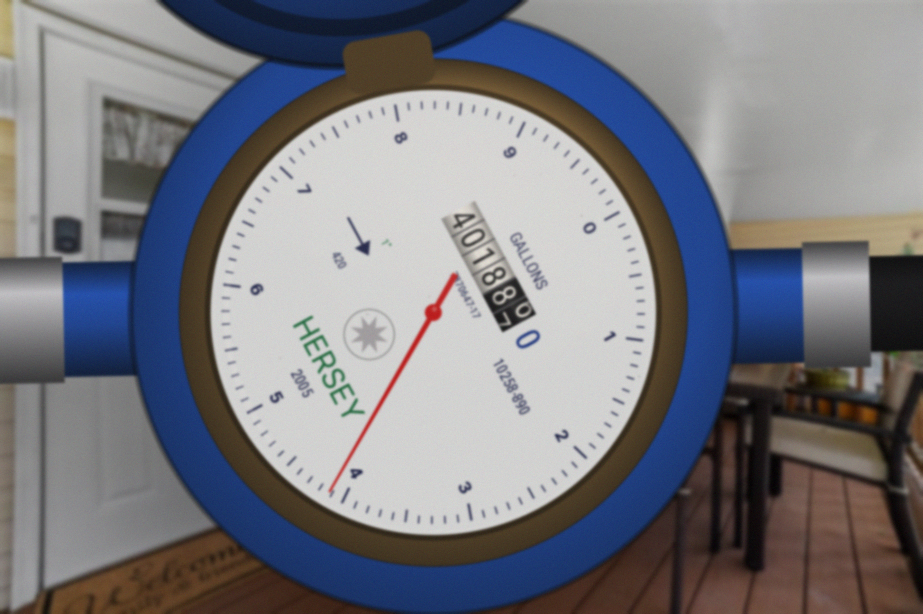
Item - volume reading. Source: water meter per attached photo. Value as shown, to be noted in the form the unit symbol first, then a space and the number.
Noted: gal 4018864.1
